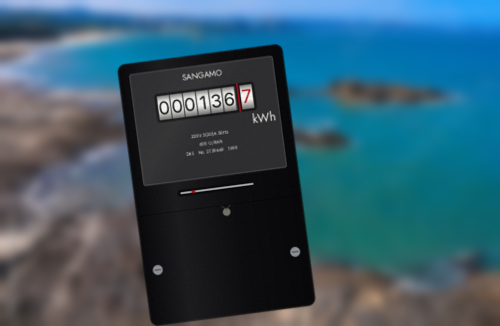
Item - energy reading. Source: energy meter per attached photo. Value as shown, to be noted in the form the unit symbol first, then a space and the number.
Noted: kWh 136.7
